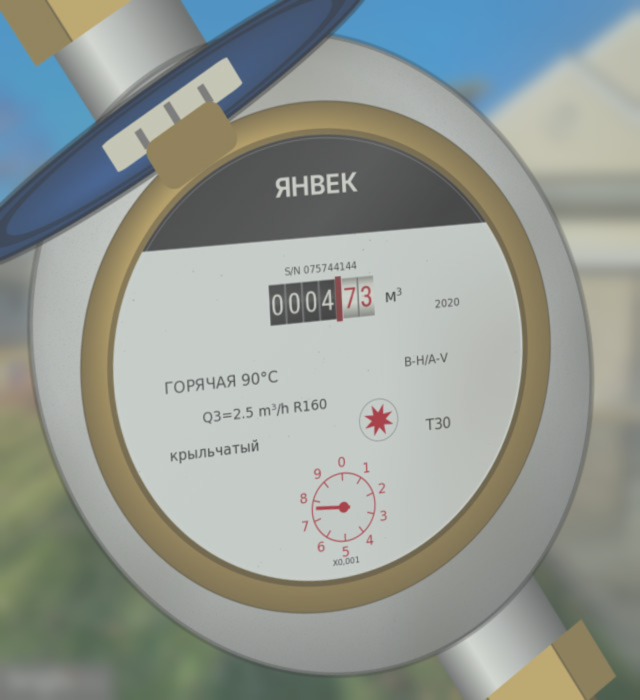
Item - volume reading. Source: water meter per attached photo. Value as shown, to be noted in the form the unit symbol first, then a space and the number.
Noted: m³ 4.737
